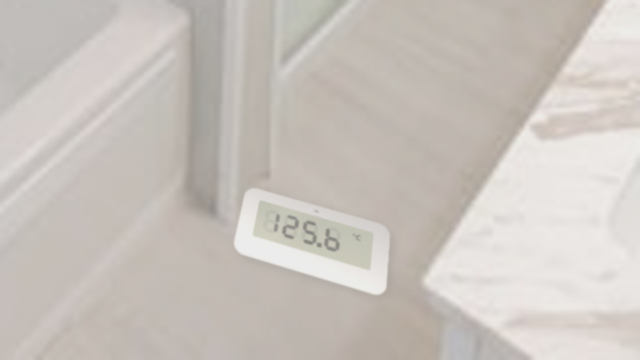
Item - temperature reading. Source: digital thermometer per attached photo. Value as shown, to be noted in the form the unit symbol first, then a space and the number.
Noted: °C 125.6
